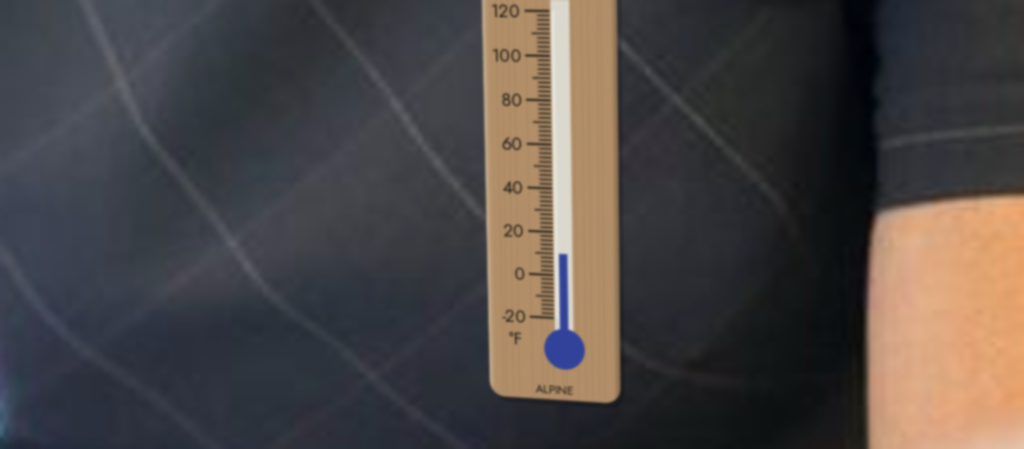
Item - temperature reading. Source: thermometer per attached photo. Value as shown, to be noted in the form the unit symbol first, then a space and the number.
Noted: °F 10
